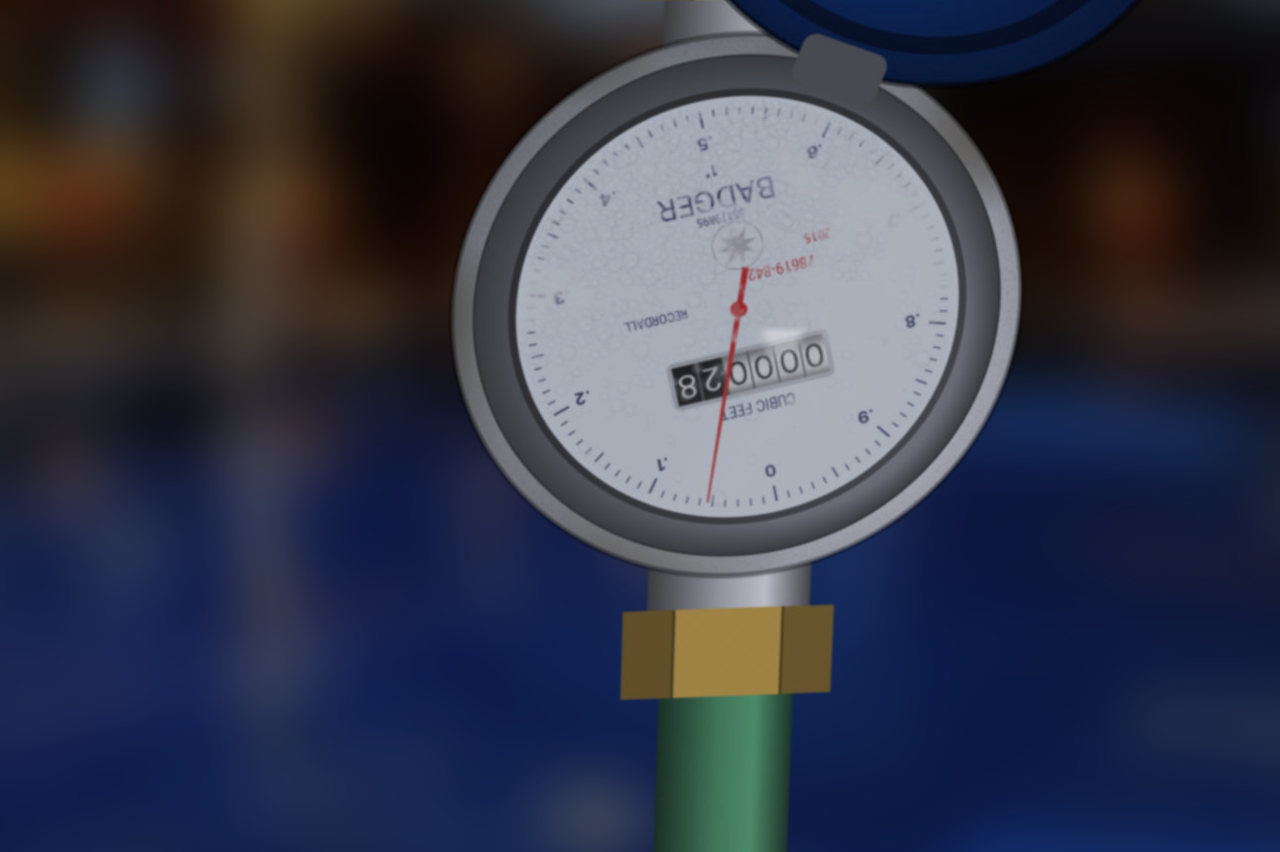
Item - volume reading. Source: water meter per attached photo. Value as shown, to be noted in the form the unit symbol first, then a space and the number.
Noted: ft³ 28.05
